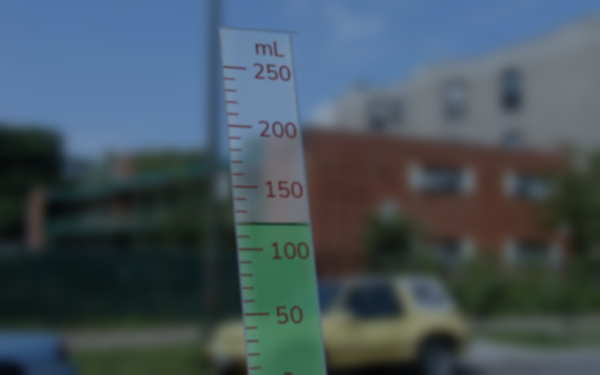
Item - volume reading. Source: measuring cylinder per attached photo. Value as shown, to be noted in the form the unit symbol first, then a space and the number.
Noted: mL 120
